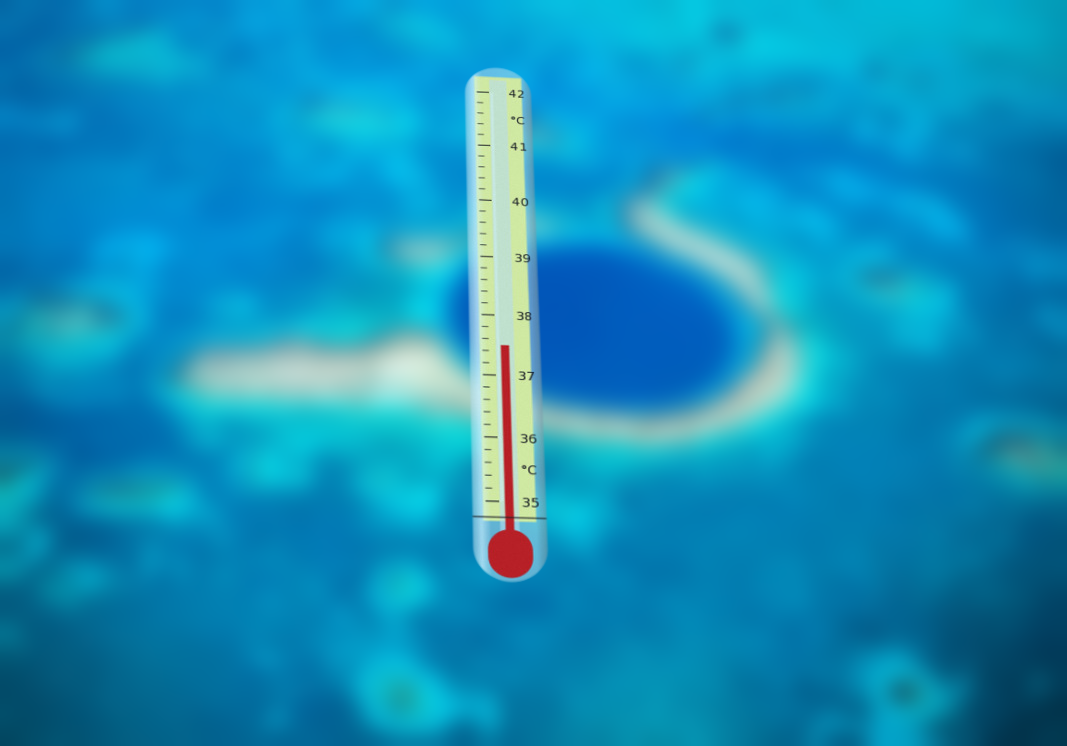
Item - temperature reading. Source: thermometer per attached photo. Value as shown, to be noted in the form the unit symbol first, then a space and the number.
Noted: °C 37.5
